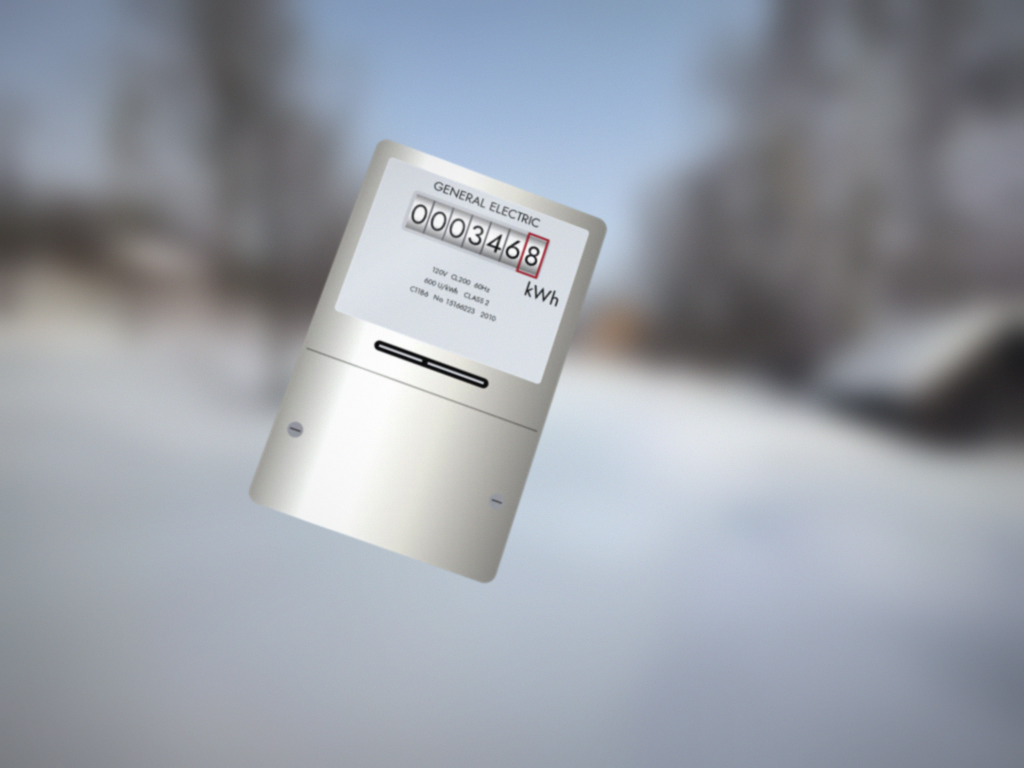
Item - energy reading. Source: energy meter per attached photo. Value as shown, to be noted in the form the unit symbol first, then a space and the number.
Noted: kWh 346.8
